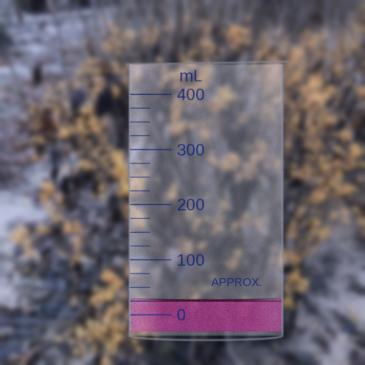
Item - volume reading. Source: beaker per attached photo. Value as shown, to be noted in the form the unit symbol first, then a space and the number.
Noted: mL 25
